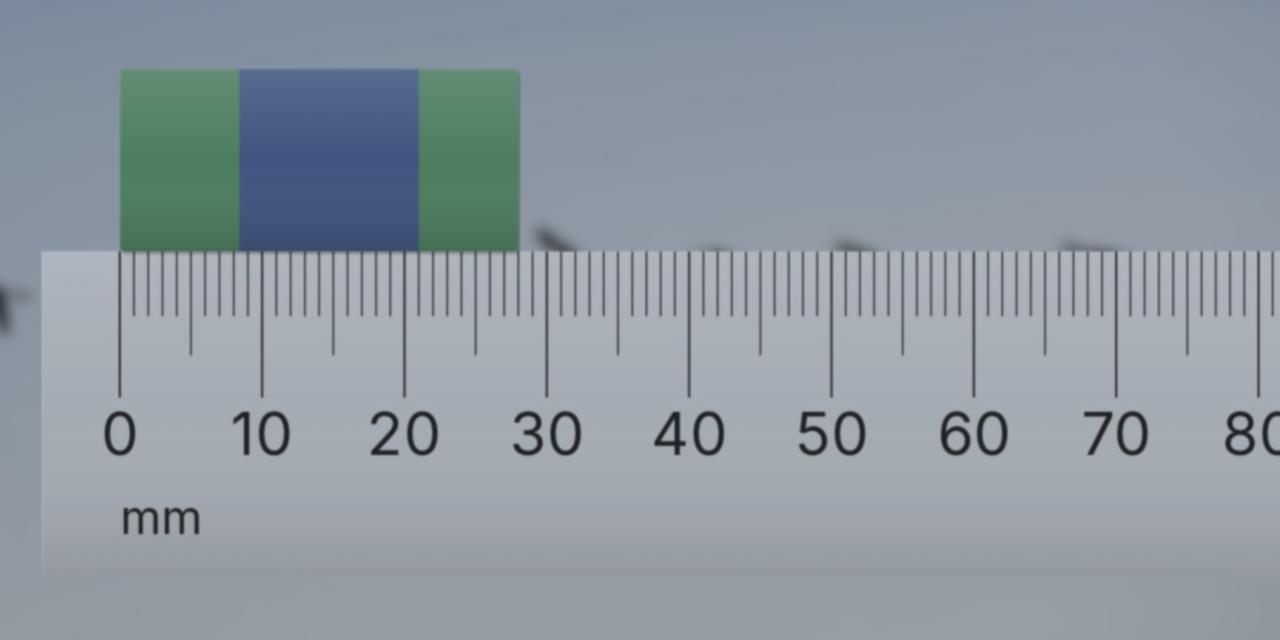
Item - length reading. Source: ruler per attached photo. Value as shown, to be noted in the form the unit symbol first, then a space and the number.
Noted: mm 28
